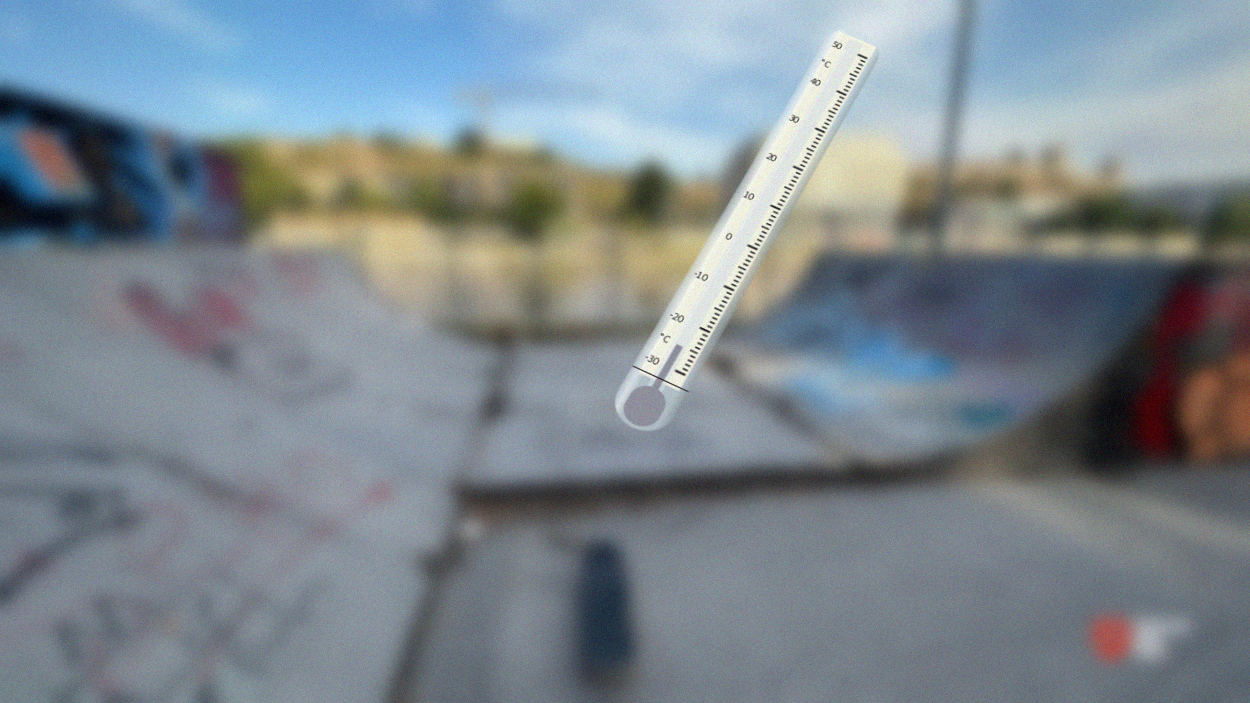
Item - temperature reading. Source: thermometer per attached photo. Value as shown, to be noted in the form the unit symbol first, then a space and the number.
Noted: °C -25
